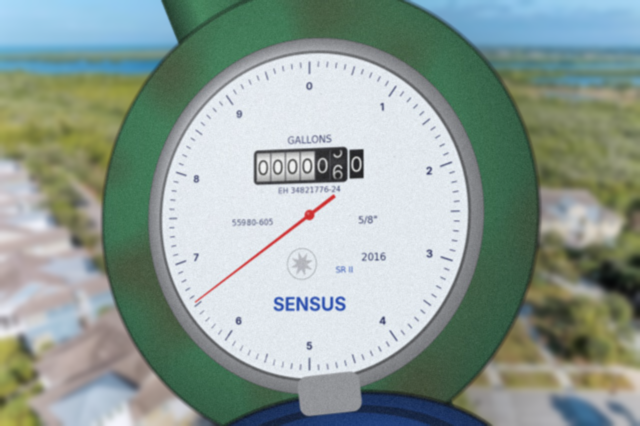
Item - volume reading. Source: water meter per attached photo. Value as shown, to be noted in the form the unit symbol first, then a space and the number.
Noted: gal 56.5
